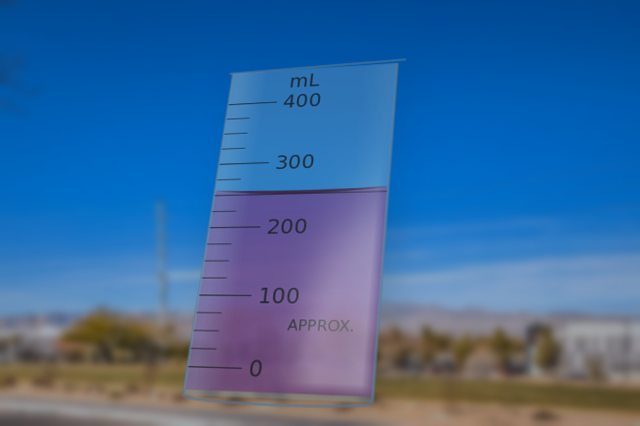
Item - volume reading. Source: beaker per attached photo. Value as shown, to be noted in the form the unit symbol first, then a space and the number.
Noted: mL 250
